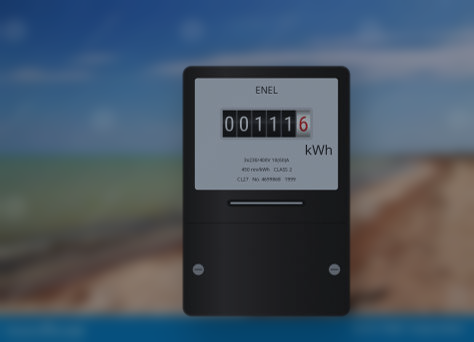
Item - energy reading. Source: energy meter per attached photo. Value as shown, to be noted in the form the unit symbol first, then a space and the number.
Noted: kWh 111.6
